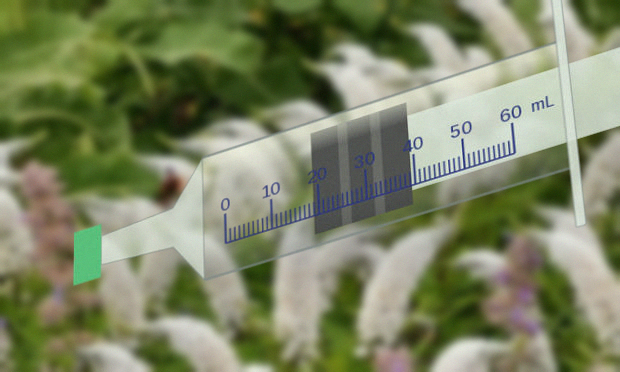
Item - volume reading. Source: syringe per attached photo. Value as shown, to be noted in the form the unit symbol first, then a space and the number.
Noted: mL 19
